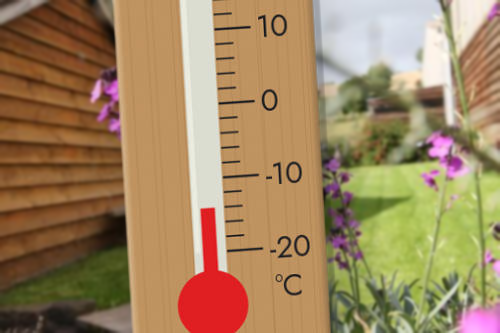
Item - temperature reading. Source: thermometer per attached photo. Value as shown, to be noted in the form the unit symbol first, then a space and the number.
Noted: °C -14
